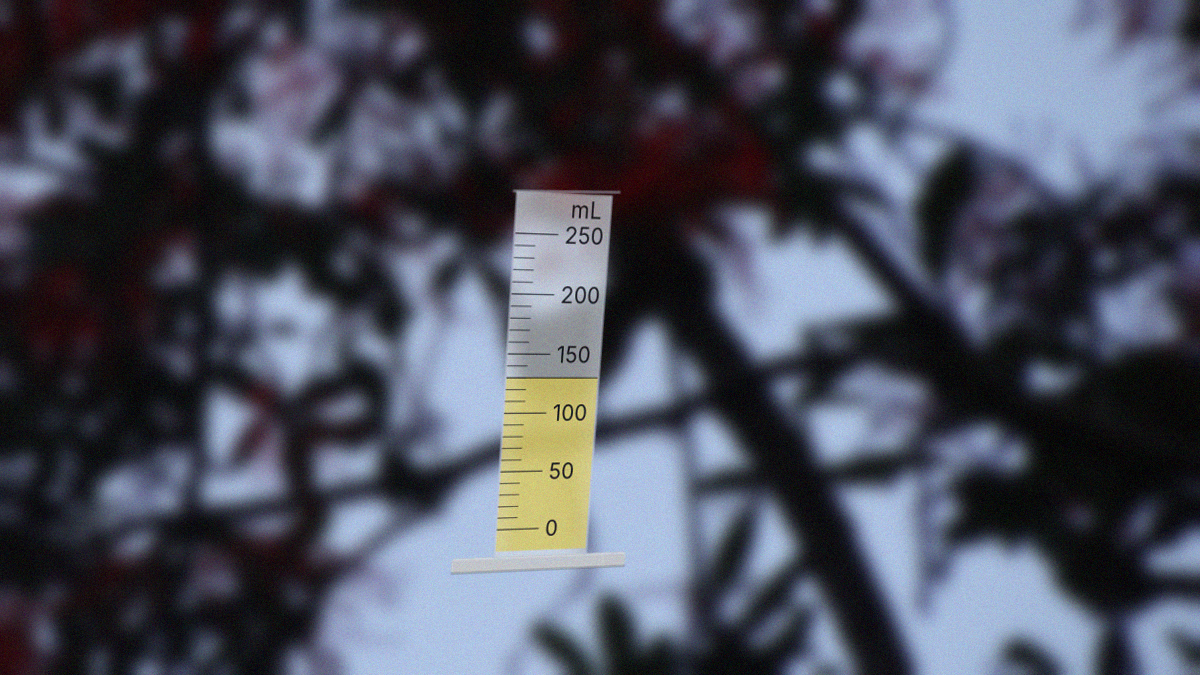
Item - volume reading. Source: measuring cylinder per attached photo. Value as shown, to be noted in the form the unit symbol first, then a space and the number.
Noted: mL 130
